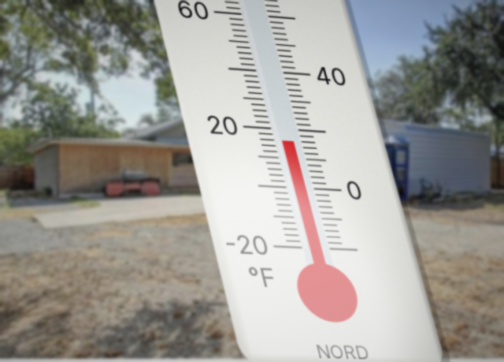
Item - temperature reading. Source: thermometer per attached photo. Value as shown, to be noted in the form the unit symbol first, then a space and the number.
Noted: °F 16
